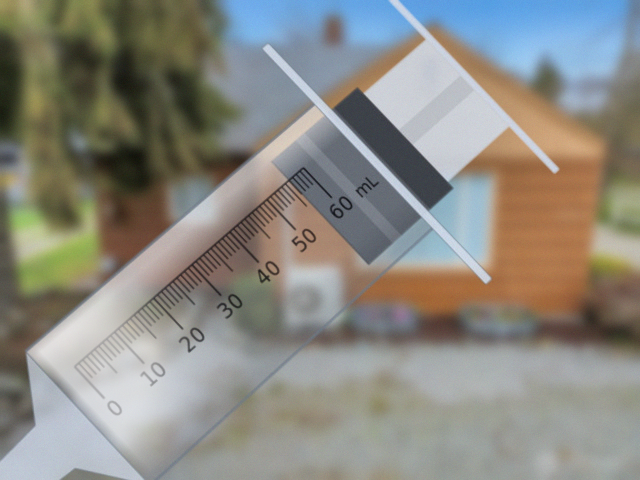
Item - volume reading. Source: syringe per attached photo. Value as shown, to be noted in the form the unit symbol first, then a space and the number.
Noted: mL 56
